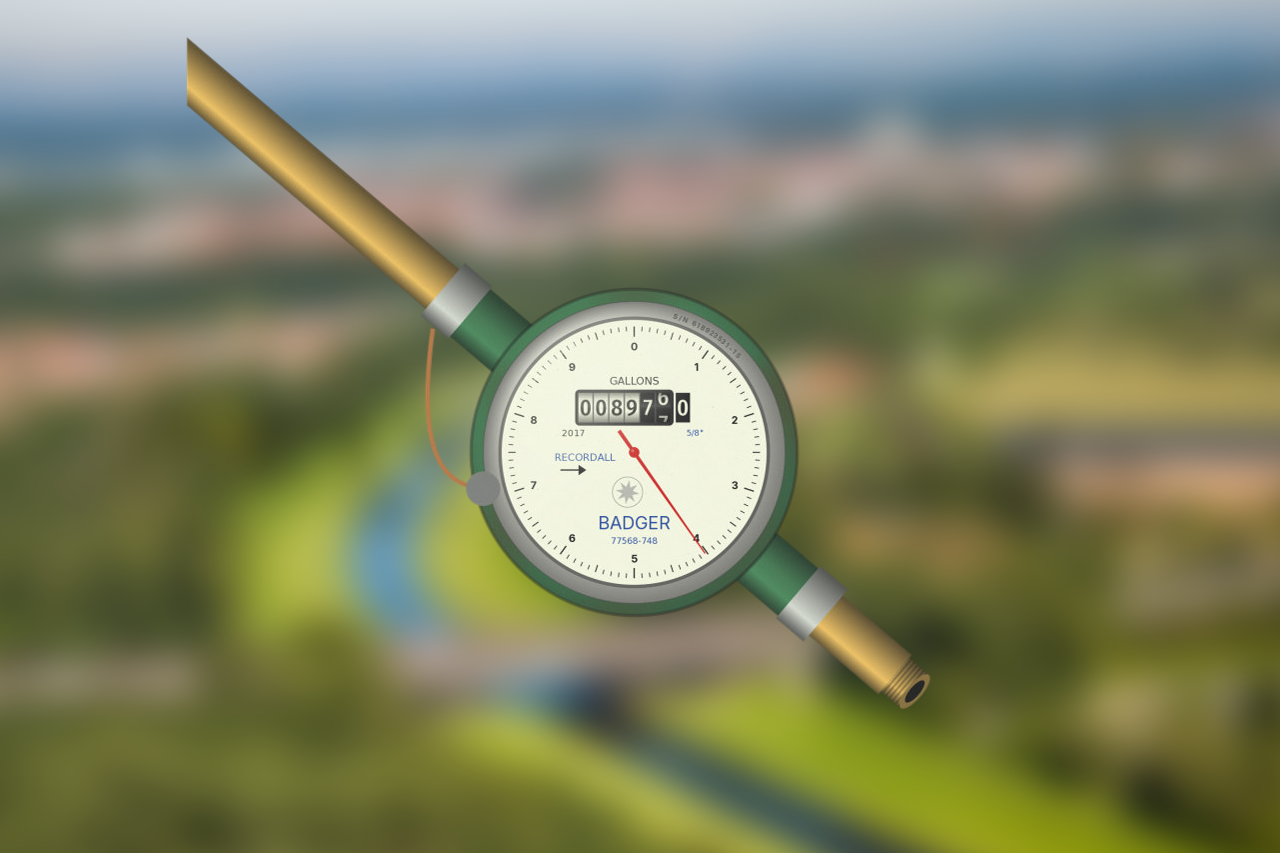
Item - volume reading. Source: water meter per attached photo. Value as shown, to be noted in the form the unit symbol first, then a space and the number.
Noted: gal 89764.0
